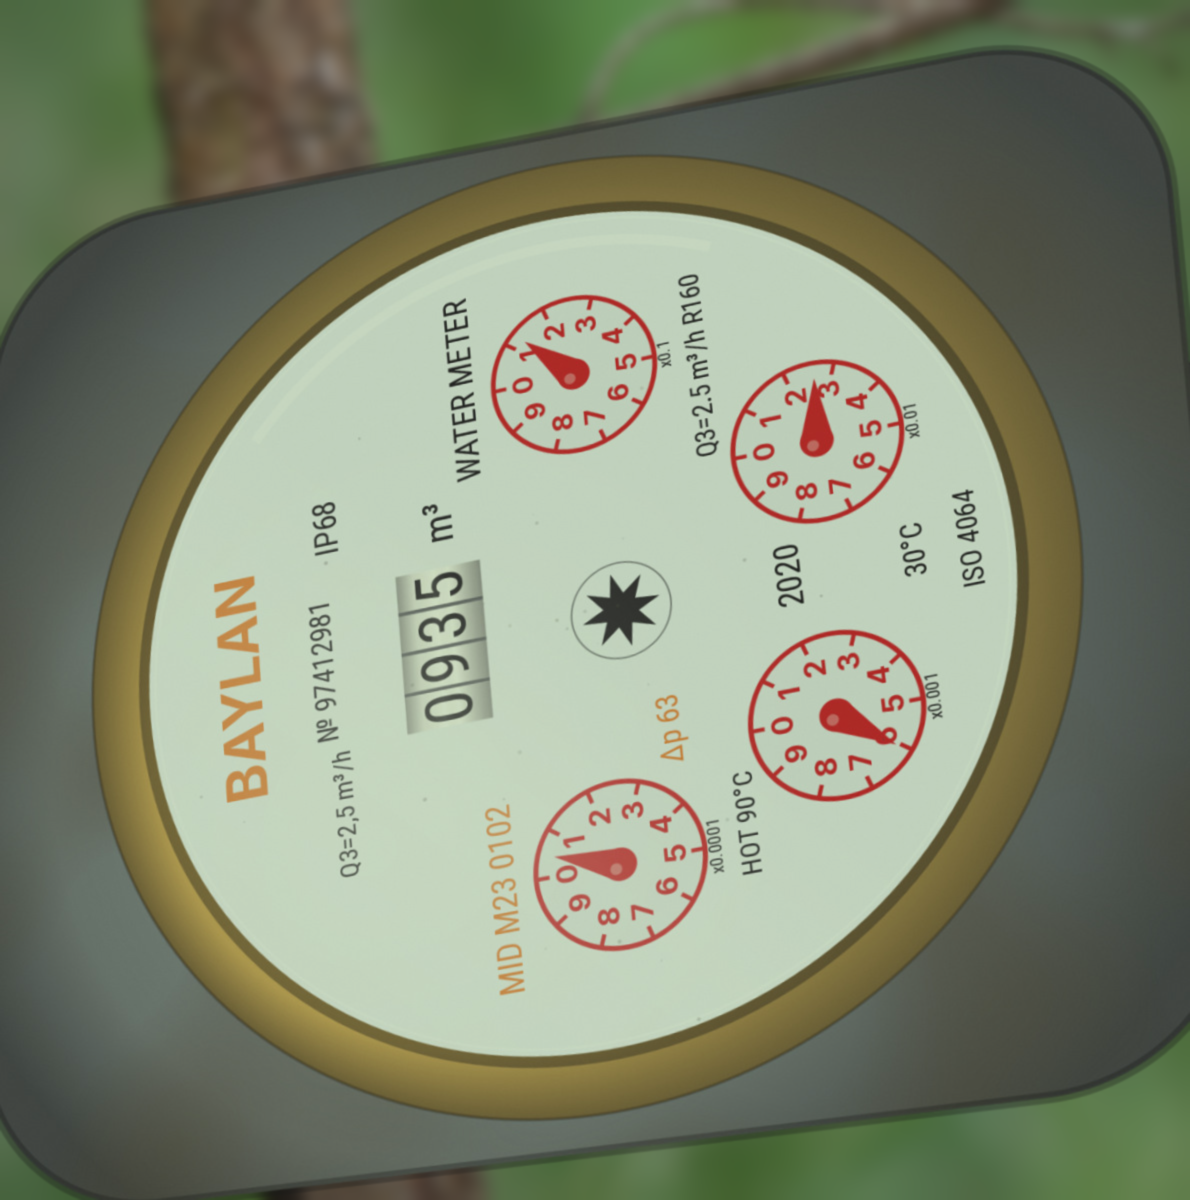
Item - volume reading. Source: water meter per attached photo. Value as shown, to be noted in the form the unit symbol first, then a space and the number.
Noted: m³ 935.1260
